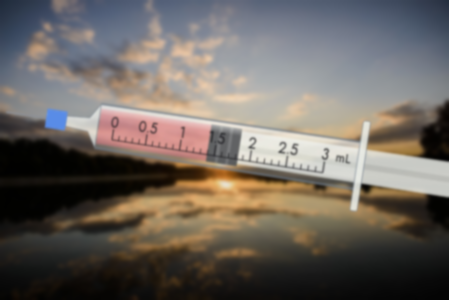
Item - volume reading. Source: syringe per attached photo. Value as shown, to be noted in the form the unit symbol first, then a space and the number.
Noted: mL 1.4
